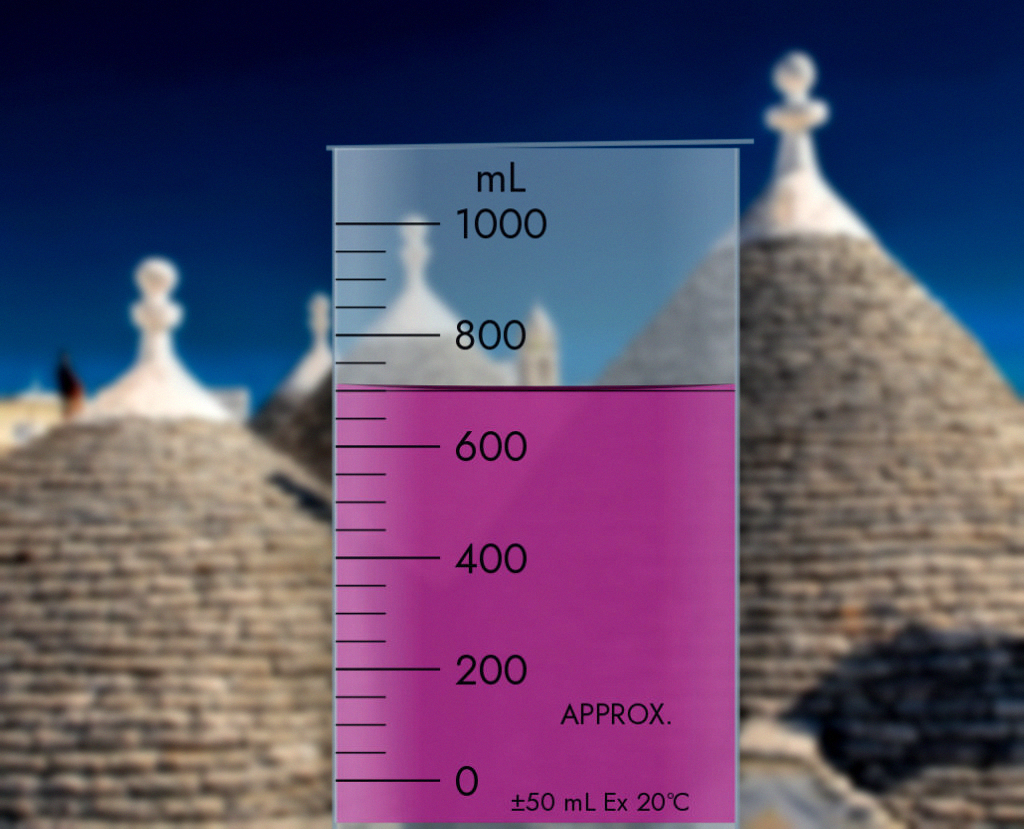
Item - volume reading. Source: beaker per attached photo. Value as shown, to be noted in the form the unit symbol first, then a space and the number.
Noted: mL 700
